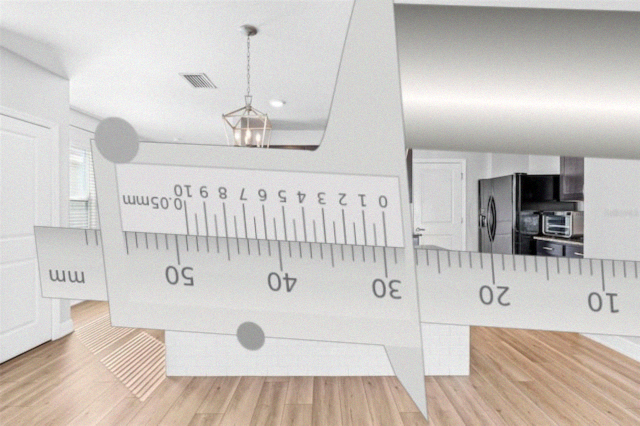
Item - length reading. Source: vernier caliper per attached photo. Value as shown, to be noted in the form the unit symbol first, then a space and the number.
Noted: mm 29.8
